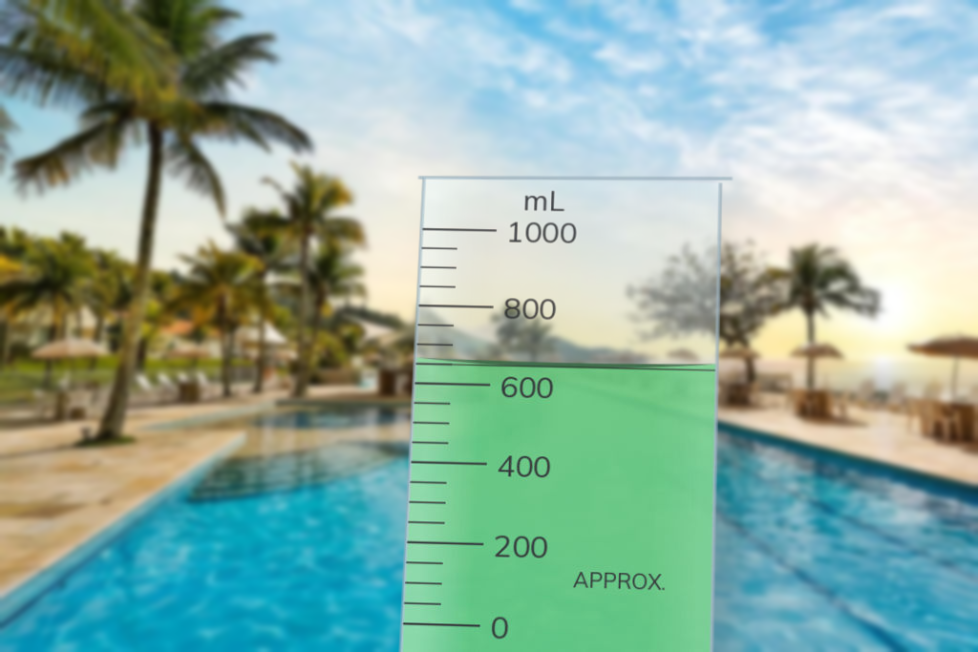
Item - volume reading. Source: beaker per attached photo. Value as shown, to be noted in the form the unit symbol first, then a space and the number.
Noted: mL 650
